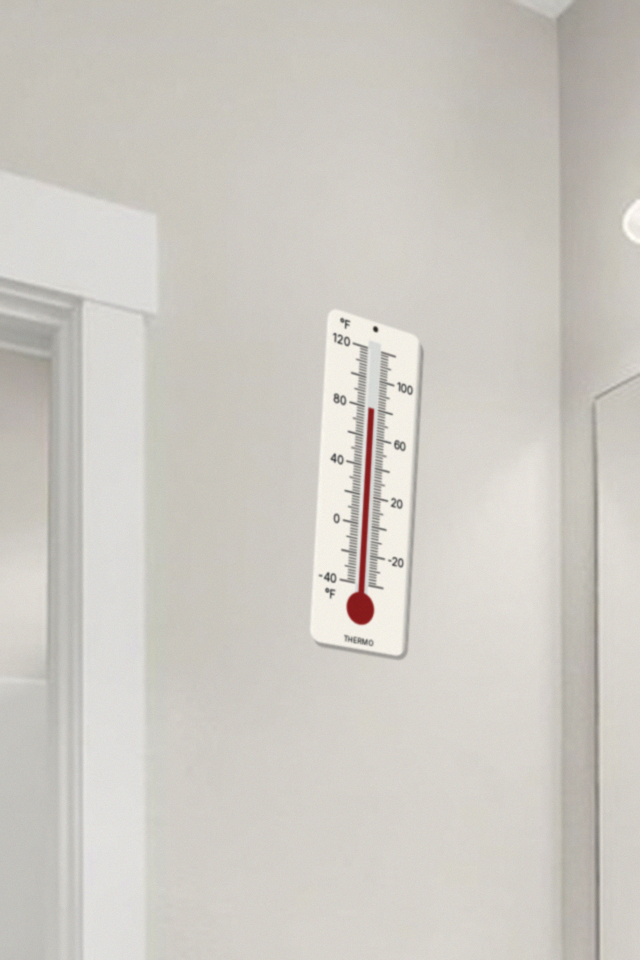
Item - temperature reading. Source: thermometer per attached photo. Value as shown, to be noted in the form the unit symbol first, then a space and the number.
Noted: °F 80
